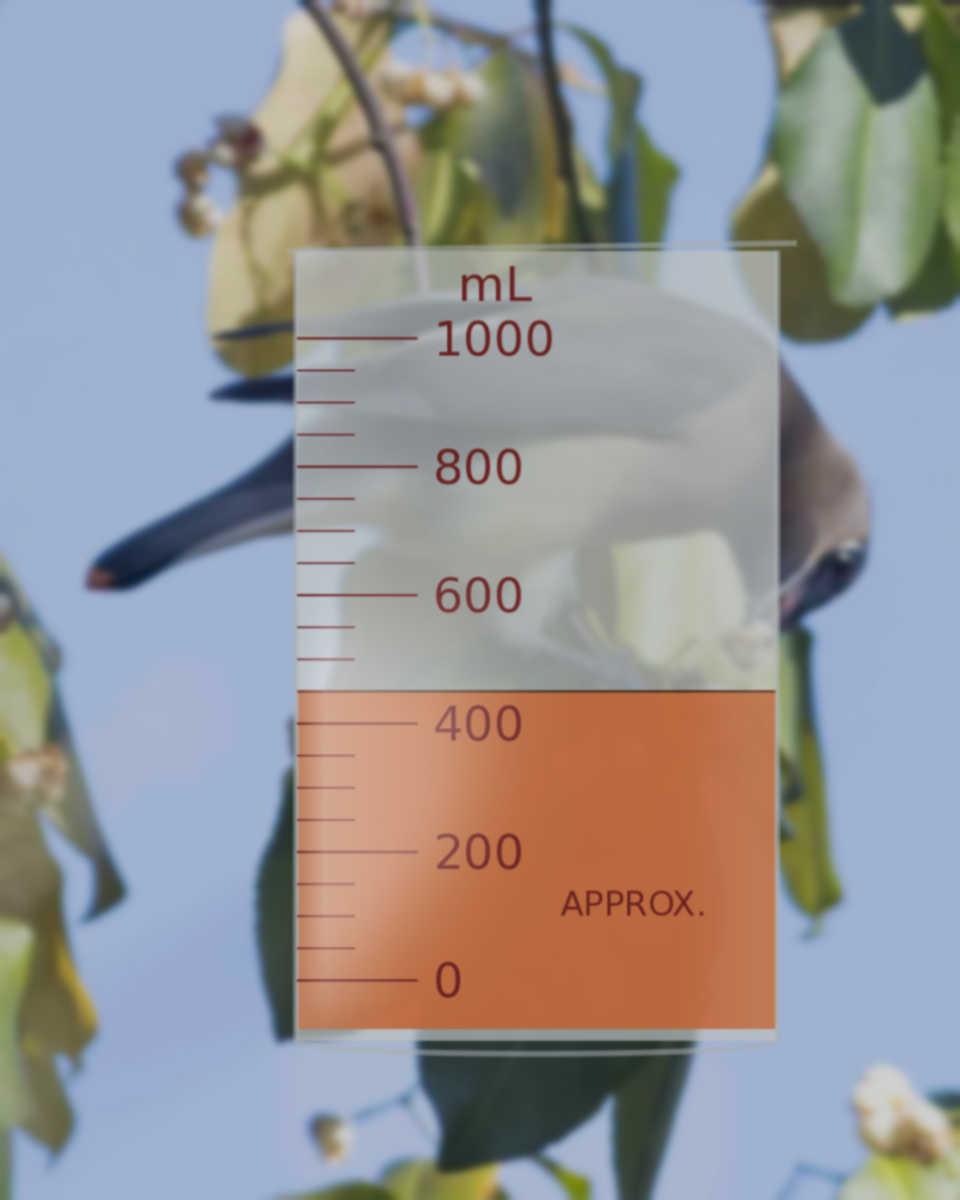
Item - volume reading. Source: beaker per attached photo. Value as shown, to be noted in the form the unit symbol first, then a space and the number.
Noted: mL 450
